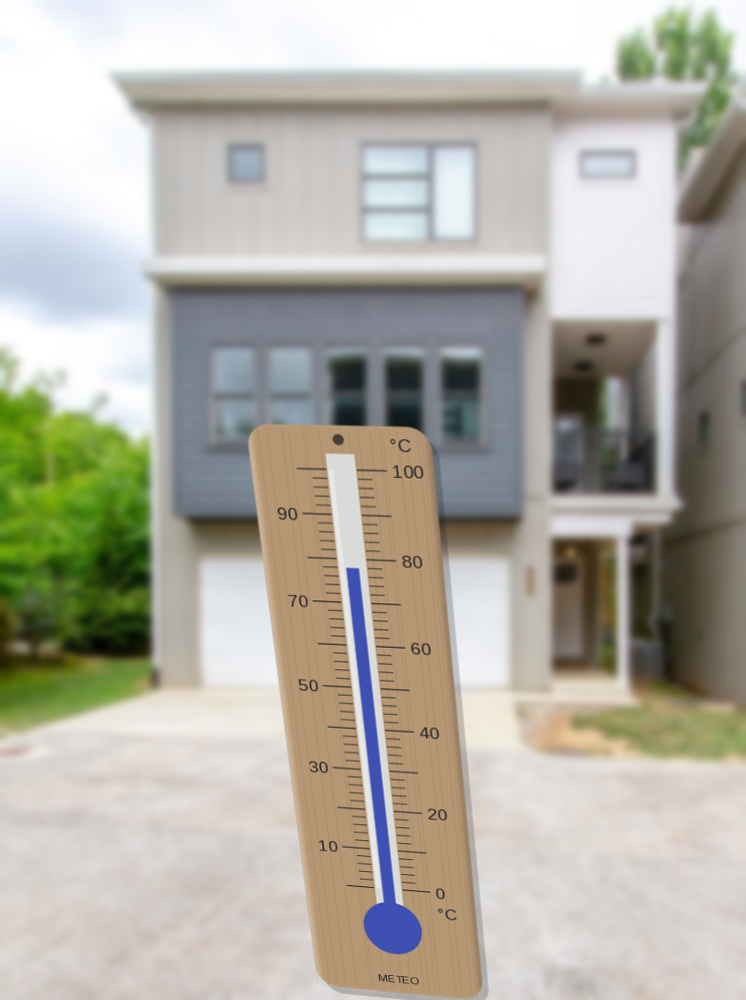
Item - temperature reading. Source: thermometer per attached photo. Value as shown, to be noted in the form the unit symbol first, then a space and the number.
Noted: °C 78
